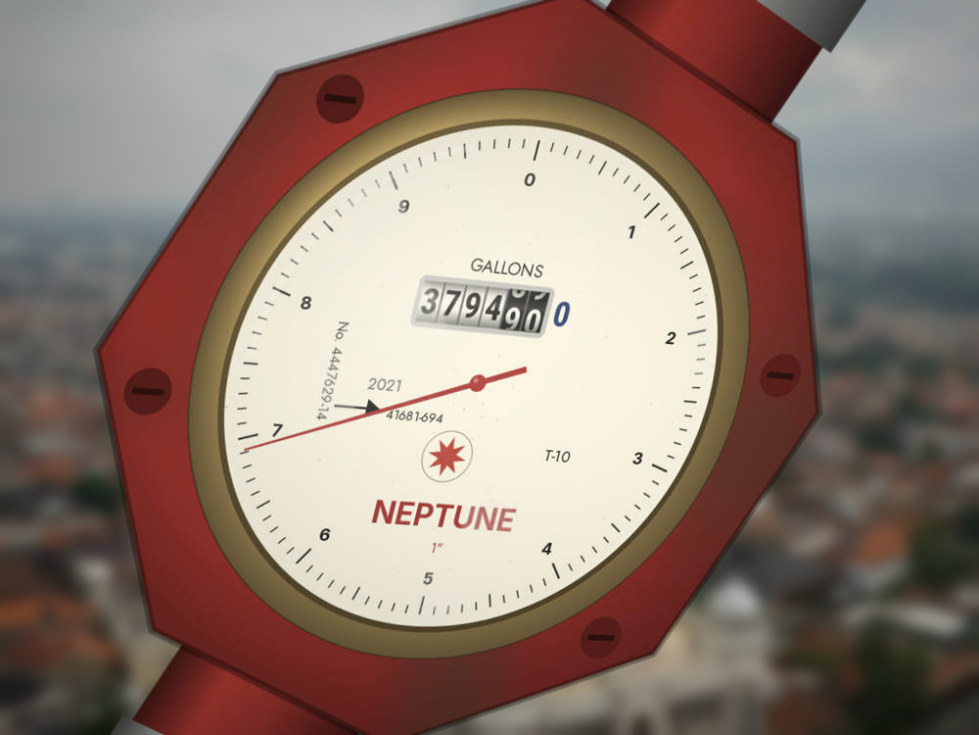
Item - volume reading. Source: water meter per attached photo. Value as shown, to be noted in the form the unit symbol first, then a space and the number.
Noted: gal 3794896.9
